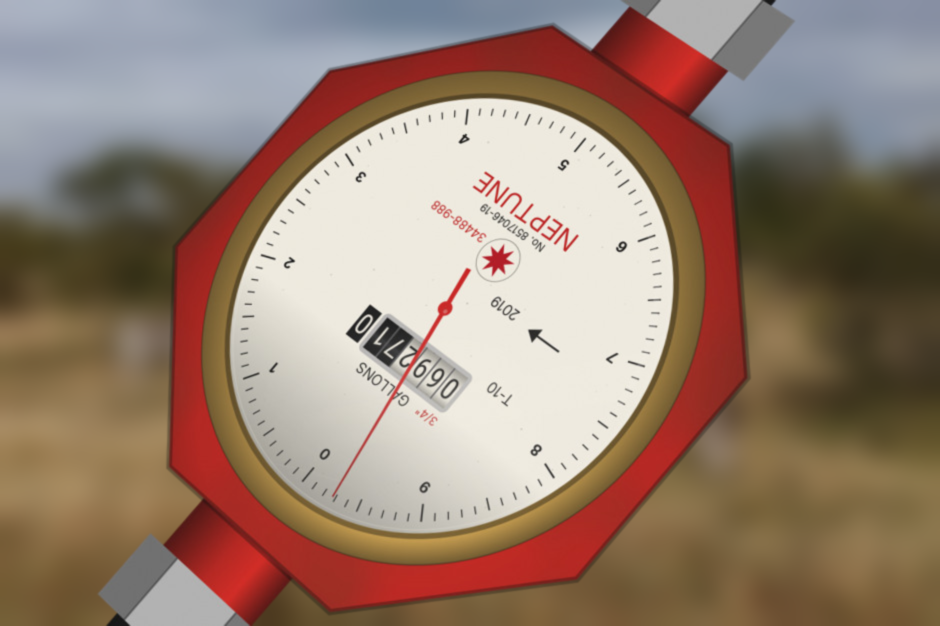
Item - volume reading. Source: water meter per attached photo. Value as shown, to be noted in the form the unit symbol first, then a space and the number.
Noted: gal 692709.7
